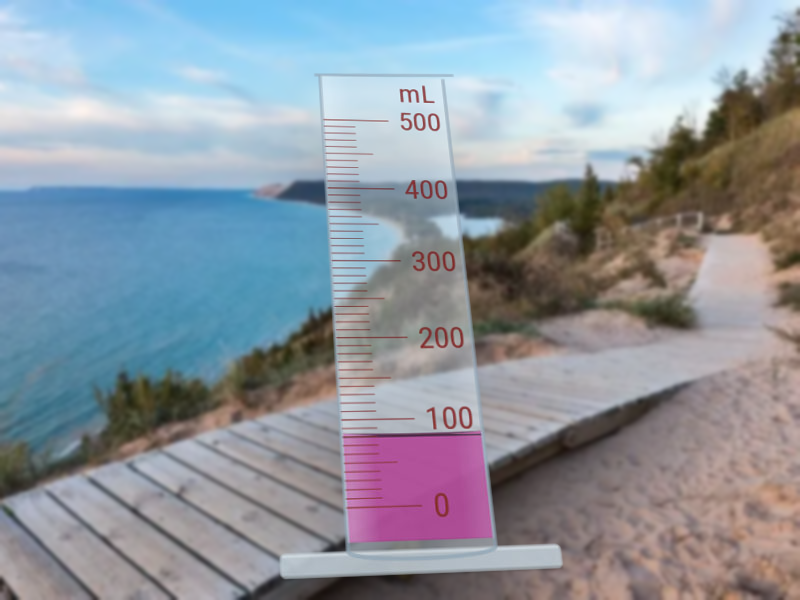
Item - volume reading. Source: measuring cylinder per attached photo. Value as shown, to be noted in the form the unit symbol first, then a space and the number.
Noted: mL 80
